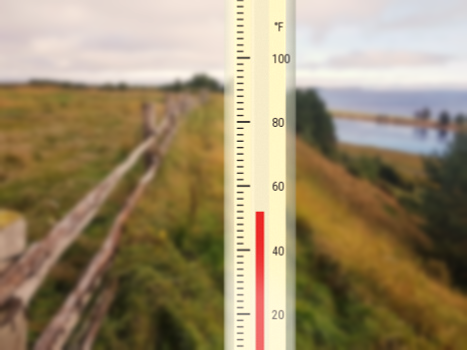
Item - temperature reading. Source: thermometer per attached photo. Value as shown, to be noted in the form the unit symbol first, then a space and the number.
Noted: °F 52
